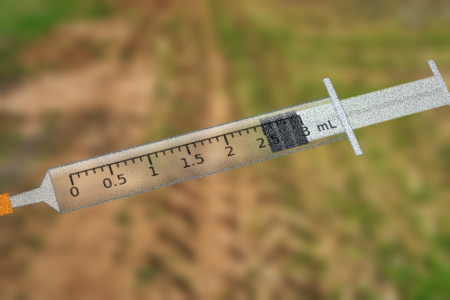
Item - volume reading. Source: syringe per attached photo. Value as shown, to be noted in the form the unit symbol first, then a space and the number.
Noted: mL 2.5
